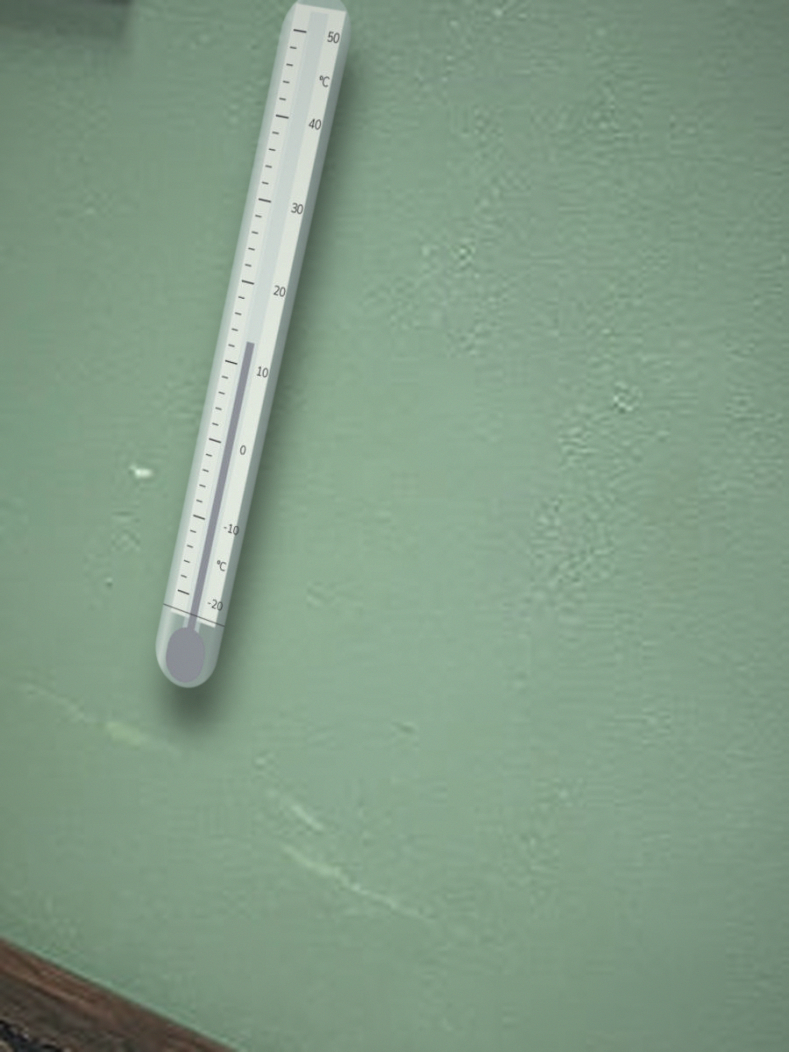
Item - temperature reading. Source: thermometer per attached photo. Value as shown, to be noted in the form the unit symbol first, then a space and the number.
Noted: °C 13
